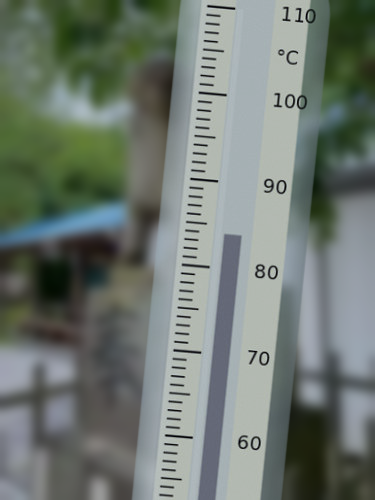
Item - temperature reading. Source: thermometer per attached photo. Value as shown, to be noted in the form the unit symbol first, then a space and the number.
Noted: °C 84
